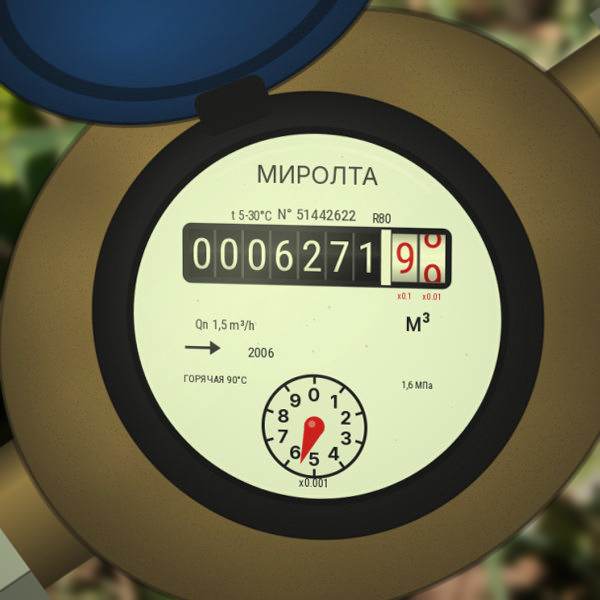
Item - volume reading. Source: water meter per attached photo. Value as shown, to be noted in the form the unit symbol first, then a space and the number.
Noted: m³ 6271.985
